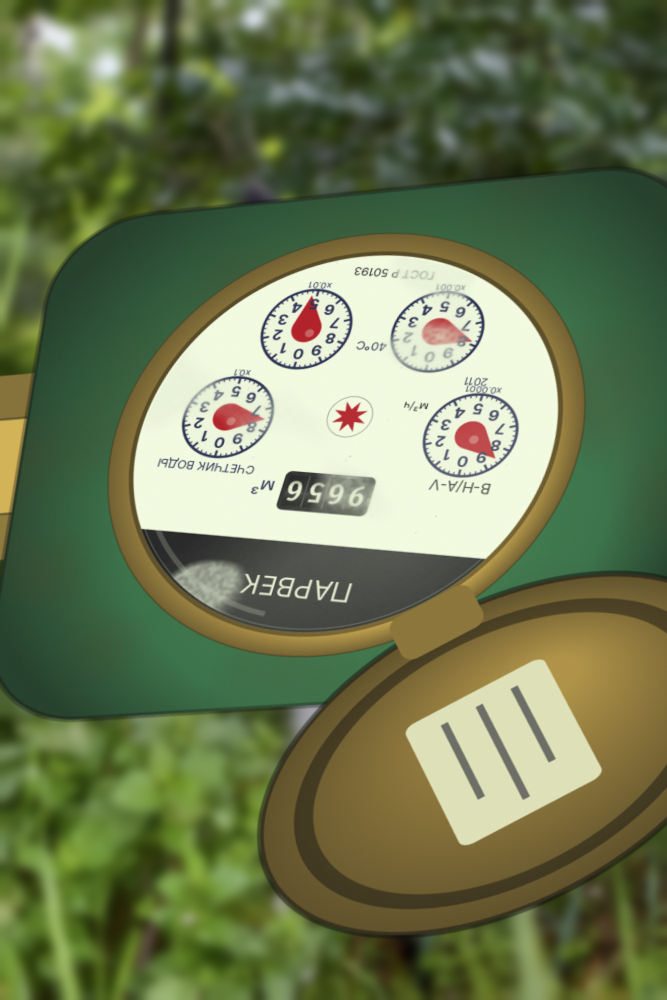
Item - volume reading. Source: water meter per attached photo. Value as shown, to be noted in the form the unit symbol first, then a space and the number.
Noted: m³ 9656.7478
